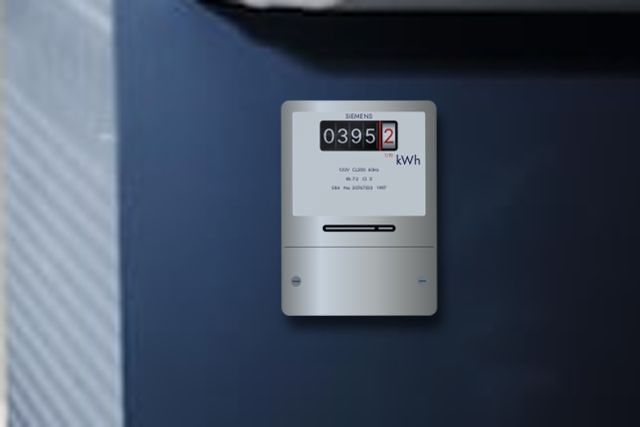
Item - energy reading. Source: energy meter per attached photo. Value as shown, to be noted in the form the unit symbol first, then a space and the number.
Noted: kWh 395.2
